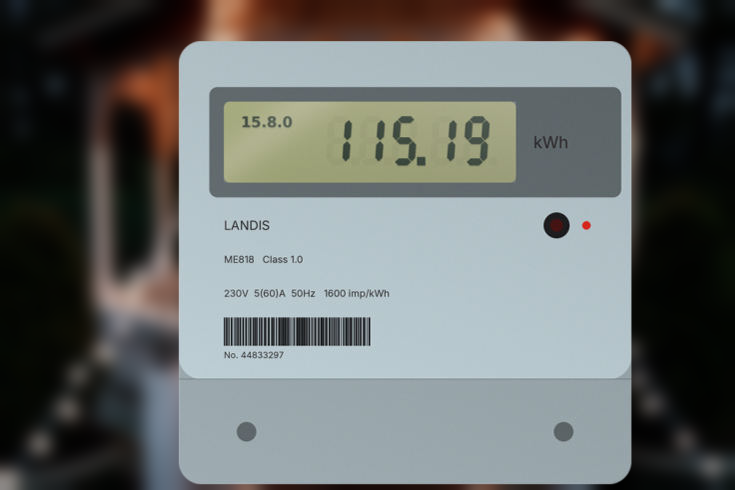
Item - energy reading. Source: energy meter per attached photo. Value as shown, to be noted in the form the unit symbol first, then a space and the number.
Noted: kWh 115.19
